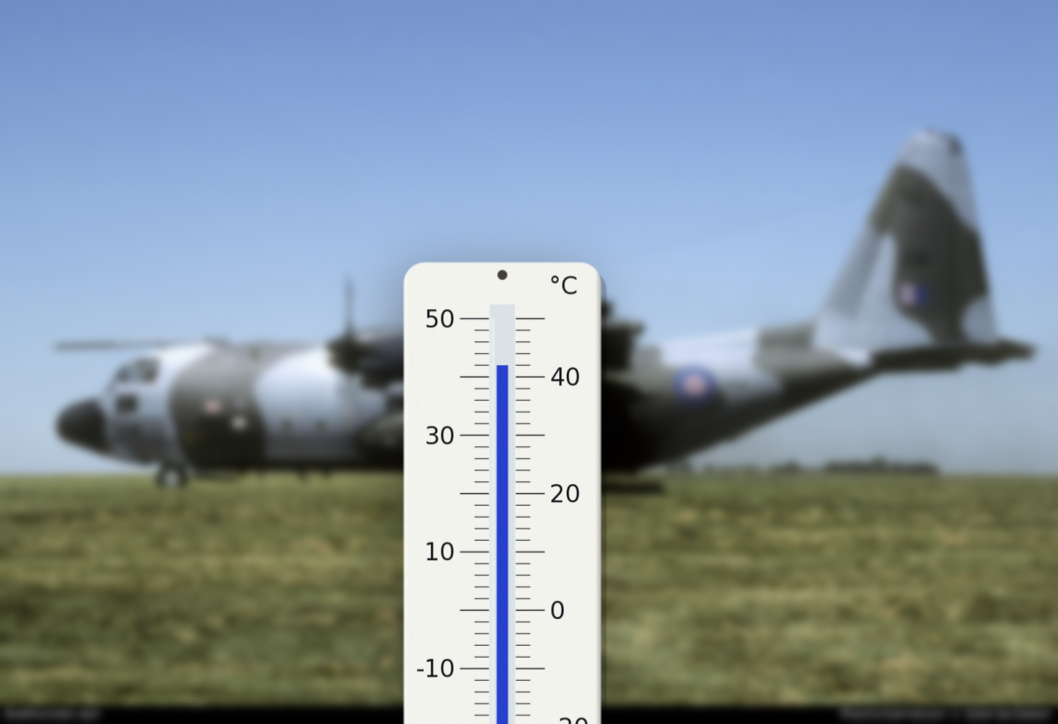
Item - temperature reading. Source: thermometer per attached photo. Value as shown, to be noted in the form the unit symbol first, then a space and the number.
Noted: °C 42
